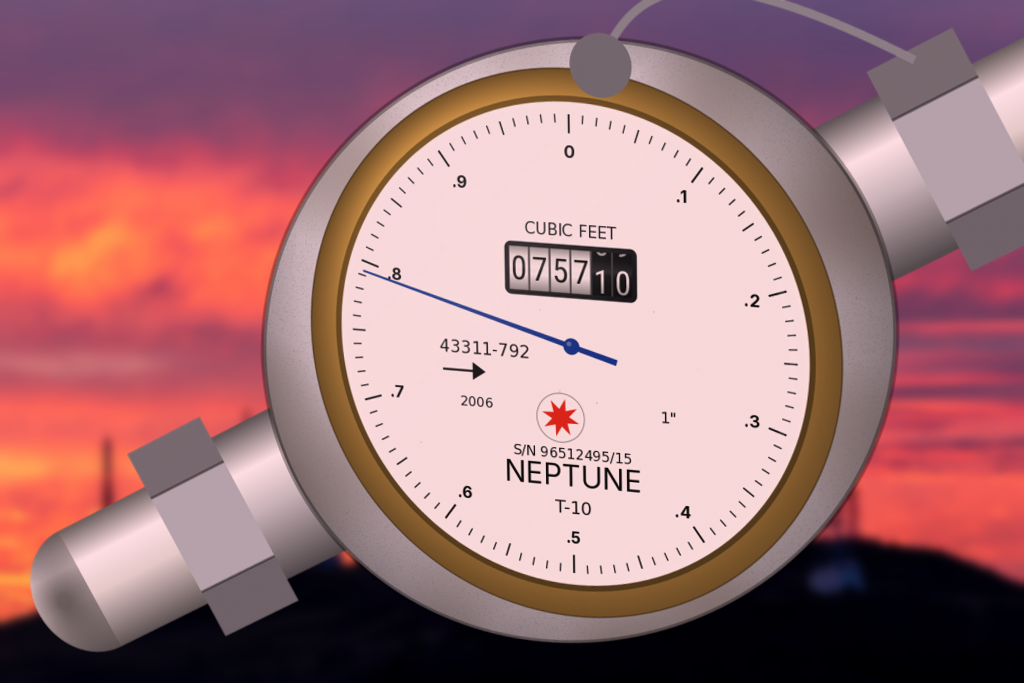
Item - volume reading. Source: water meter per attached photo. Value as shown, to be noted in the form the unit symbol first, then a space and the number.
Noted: ft³ 75709.79
